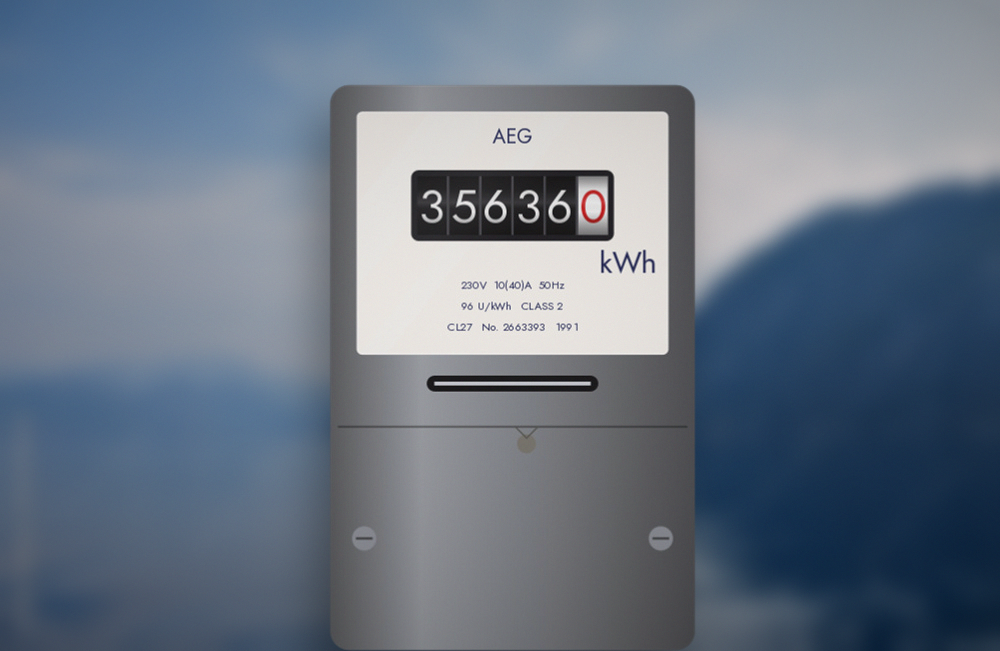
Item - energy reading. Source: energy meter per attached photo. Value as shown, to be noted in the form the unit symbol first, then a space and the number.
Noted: kWh 35636.0
